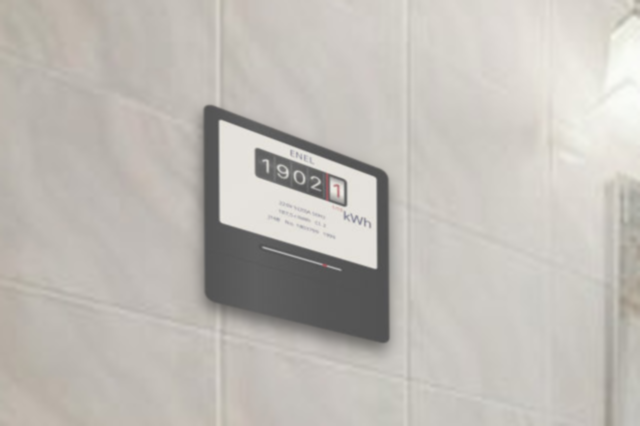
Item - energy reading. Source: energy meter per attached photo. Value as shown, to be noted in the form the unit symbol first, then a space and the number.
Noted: kWh 1902.1
